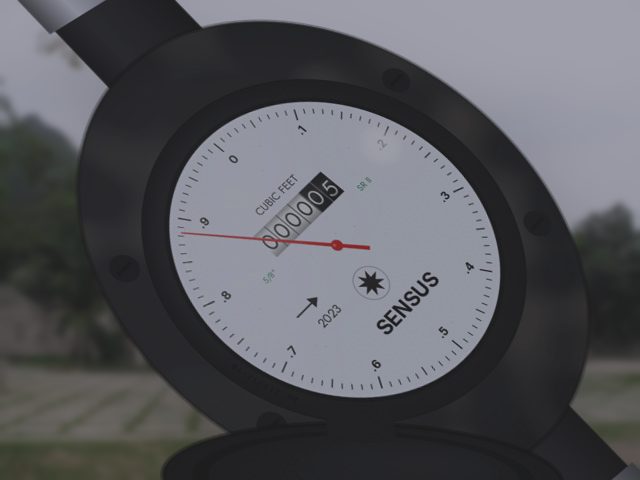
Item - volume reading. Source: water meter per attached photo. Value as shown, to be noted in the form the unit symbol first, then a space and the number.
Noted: ft³ 4.88
